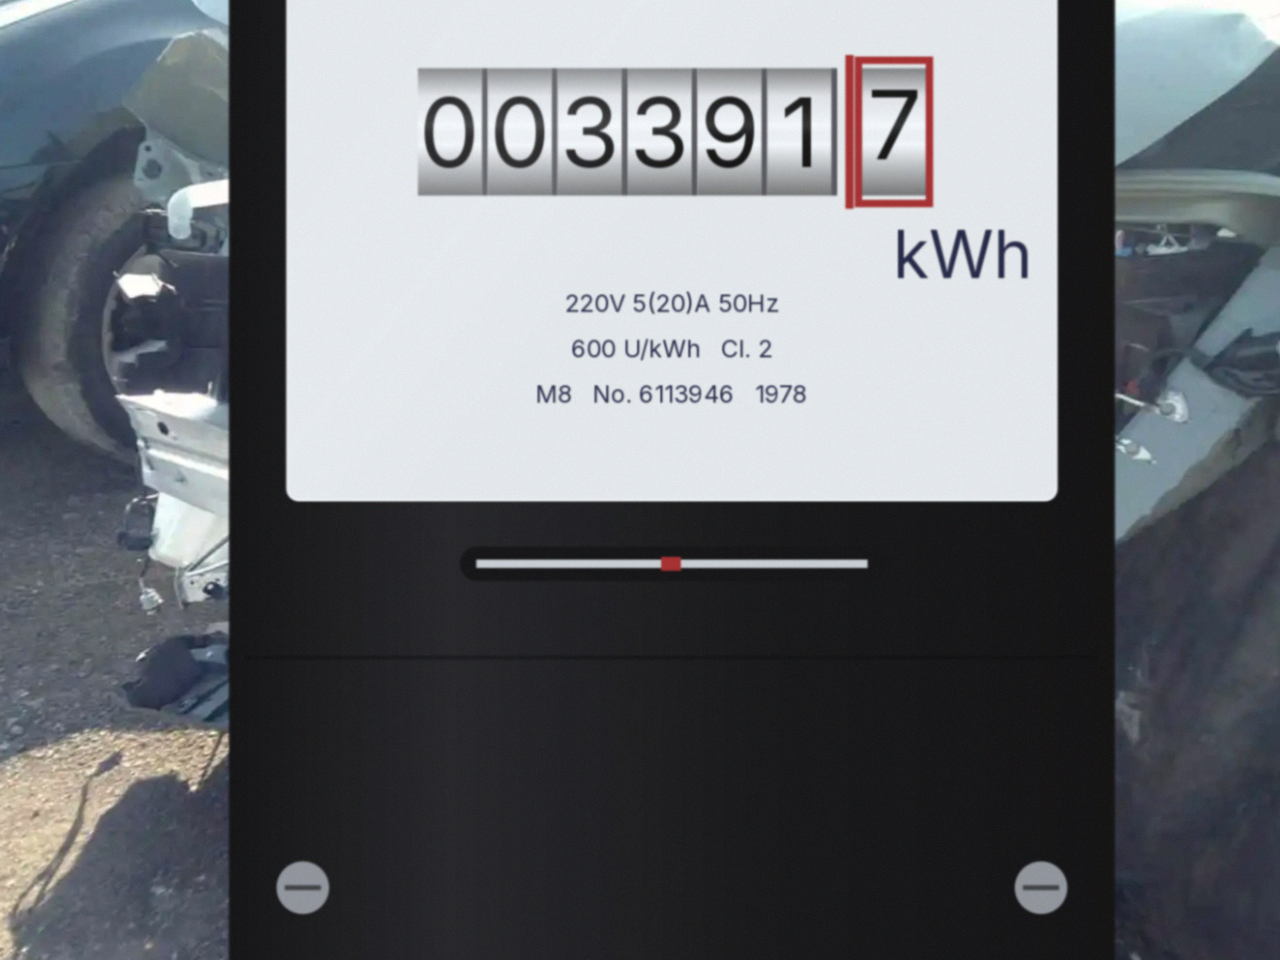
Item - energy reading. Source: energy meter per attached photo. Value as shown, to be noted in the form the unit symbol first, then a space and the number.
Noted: kWh 3391.7
